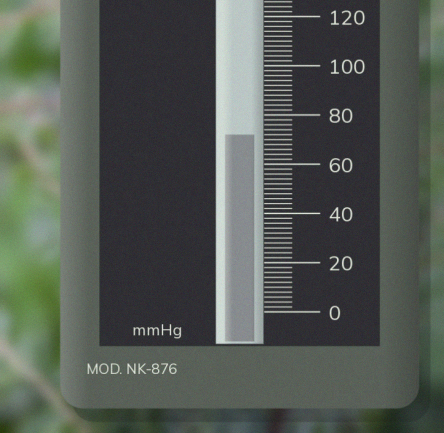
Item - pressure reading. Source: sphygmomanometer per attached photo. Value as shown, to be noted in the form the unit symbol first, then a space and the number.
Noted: mmHg 72
